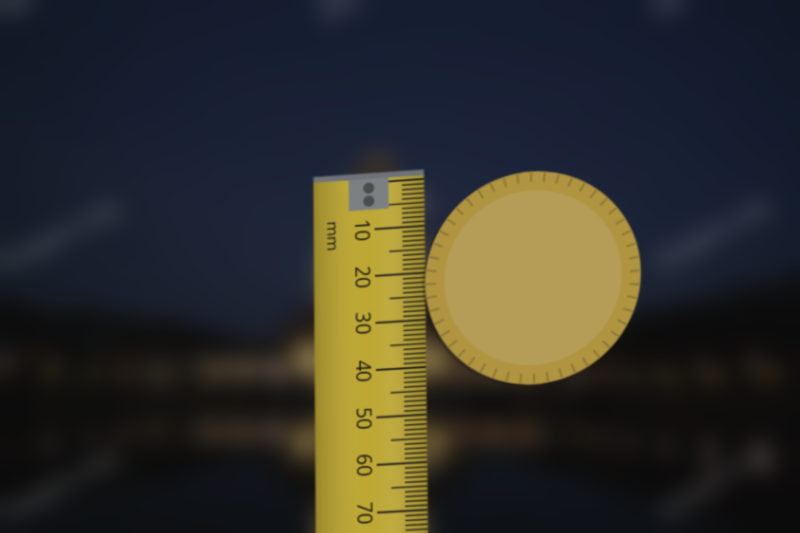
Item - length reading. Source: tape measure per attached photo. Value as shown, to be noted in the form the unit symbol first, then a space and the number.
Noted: mm 45
